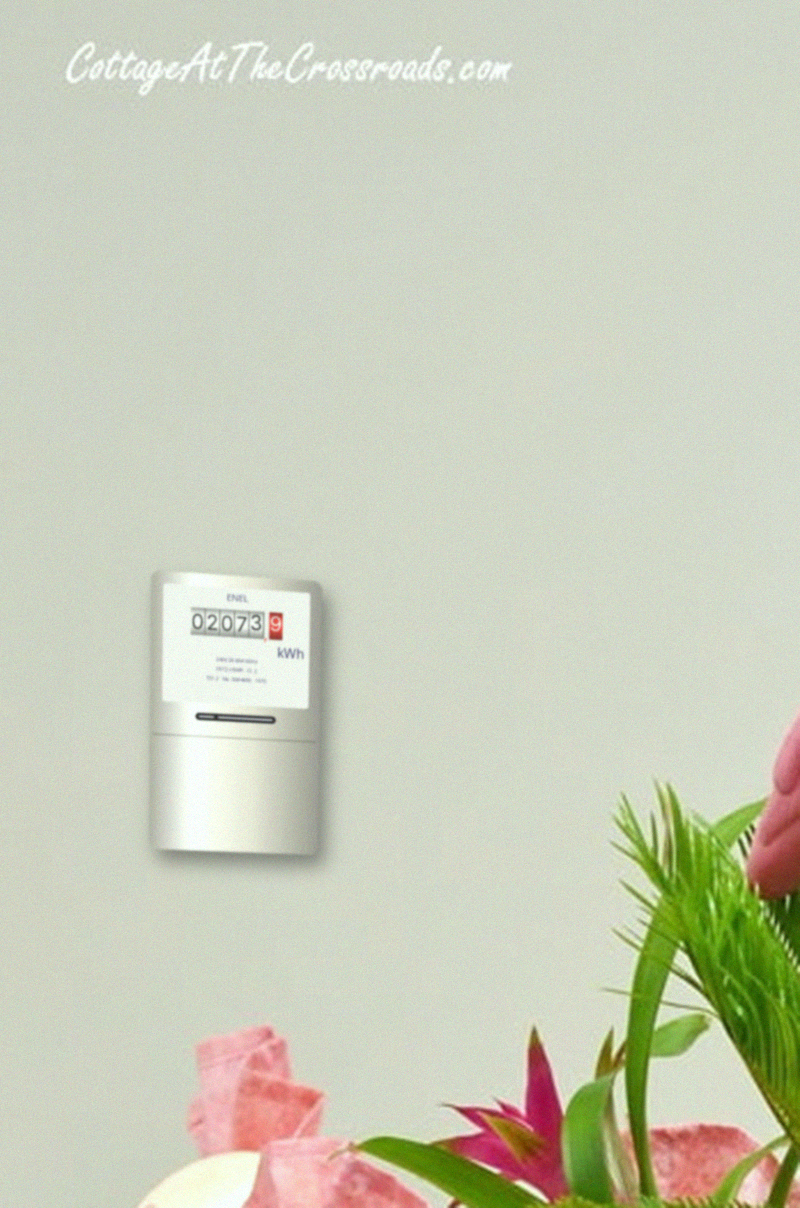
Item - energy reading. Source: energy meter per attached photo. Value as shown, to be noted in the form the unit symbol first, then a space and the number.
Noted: kWh 2073.9
